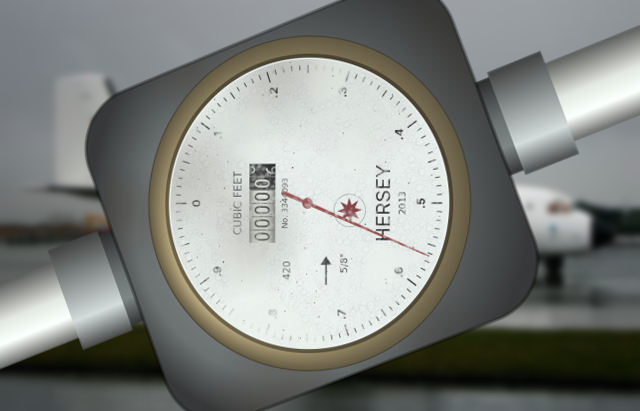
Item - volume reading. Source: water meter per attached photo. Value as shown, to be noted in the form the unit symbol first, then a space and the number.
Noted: ft³ 5.56
